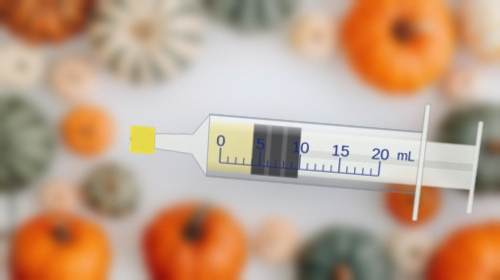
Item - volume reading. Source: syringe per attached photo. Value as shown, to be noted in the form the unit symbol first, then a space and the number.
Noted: mL 4
